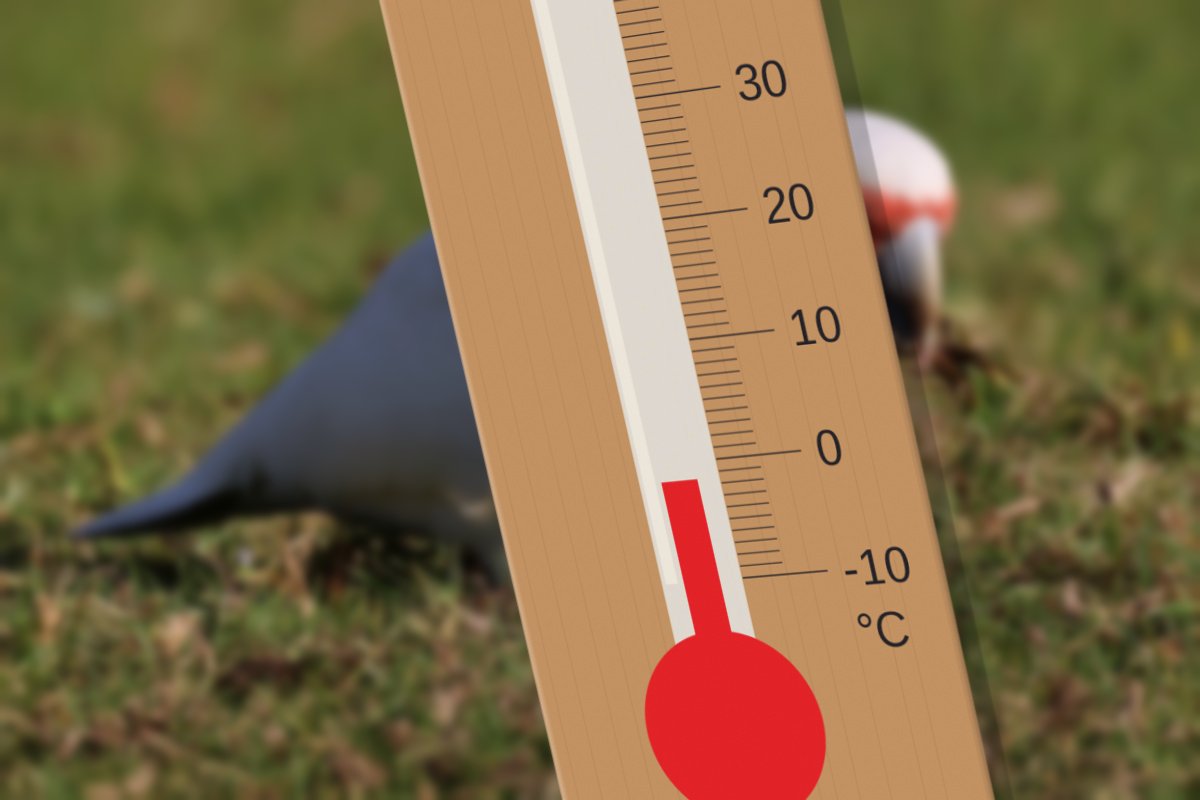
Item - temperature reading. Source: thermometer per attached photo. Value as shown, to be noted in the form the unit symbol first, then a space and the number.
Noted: °C -1.5
